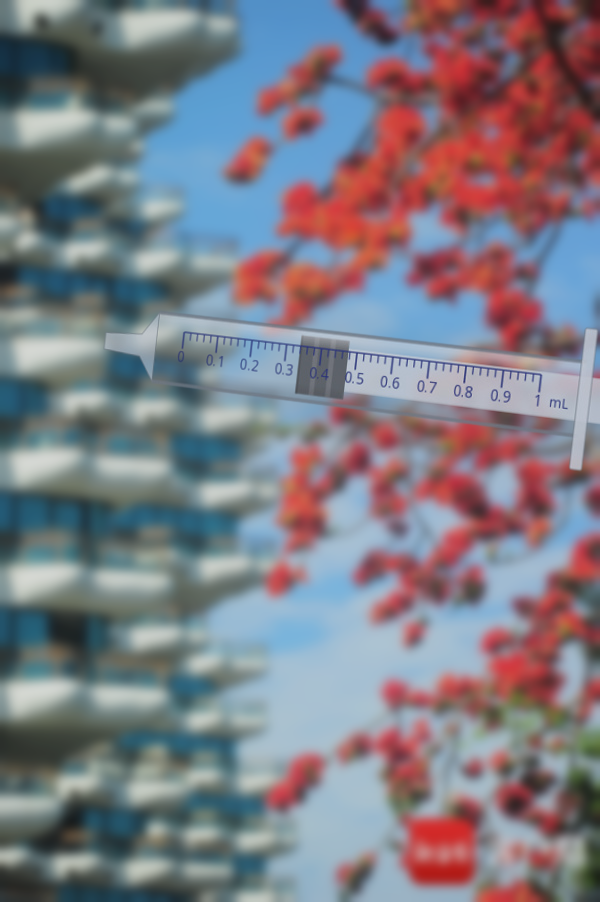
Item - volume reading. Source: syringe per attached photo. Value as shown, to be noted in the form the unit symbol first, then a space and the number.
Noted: mL 0.34
